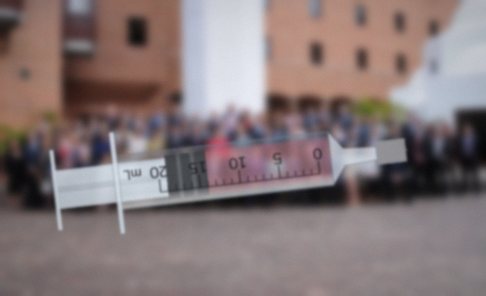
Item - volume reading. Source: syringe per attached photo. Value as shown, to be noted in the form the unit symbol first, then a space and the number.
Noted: mL 14
